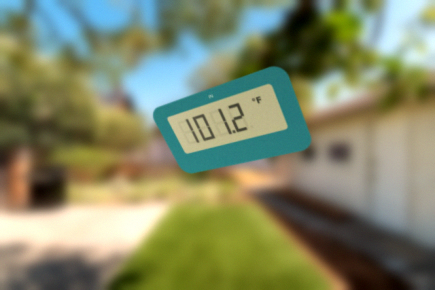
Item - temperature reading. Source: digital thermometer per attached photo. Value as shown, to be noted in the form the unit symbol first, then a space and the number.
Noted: °F 101.2
